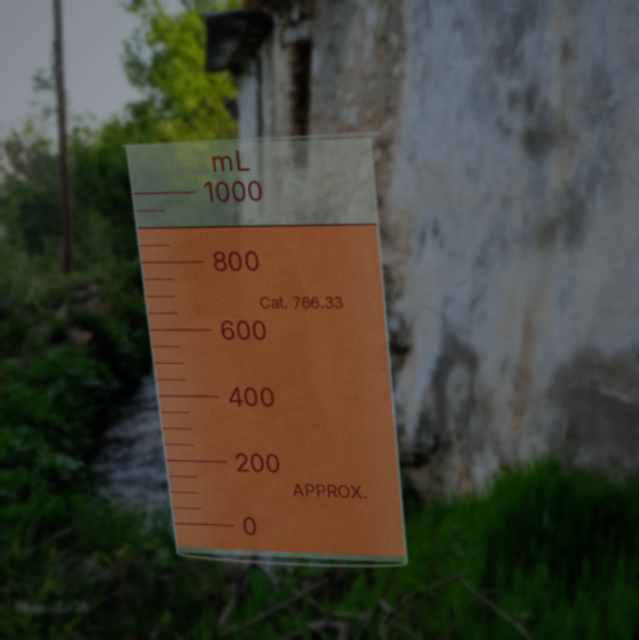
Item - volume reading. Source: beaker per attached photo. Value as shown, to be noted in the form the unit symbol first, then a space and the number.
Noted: mL 900
